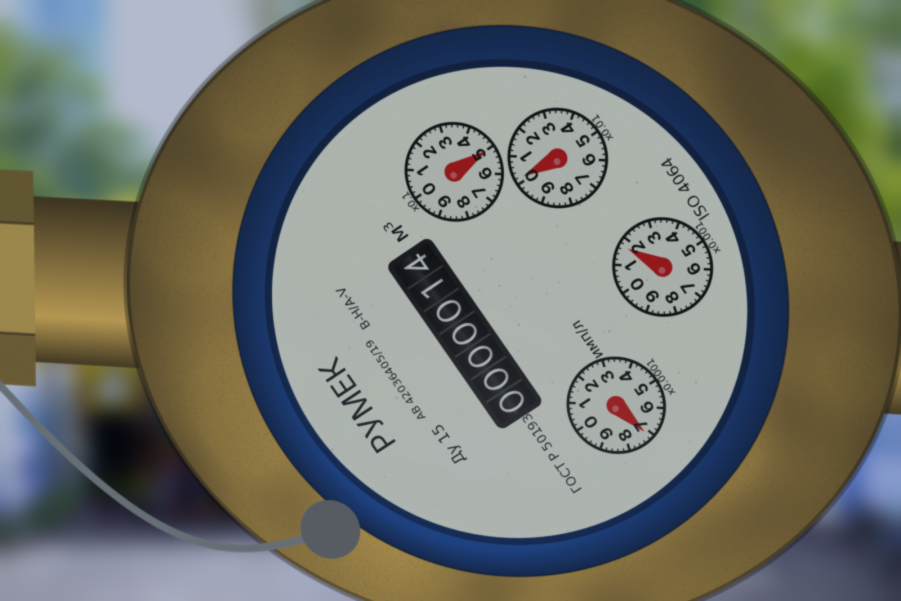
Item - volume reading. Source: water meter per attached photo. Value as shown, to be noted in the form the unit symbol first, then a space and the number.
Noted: m³ 14.5017
